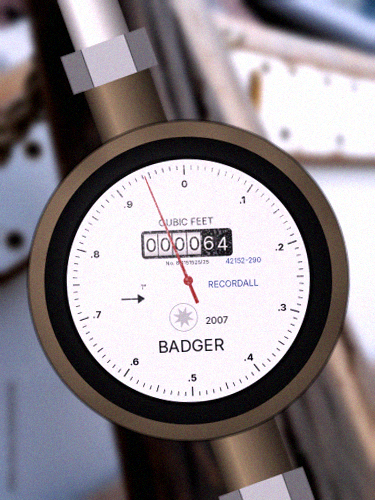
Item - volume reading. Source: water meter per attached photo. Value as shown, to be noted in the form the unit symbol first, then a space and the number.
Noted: ft³ 63.94
